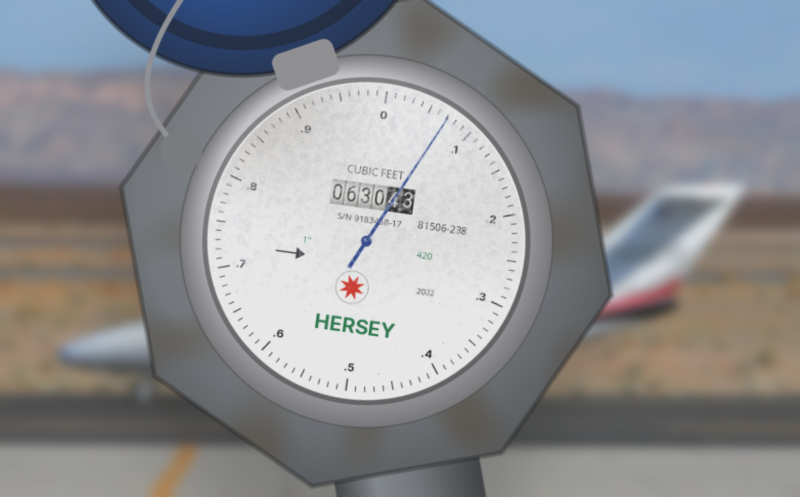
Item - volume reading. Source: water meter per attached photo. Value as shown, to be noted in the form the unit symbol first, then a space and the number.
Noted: ft³ 63043.07
